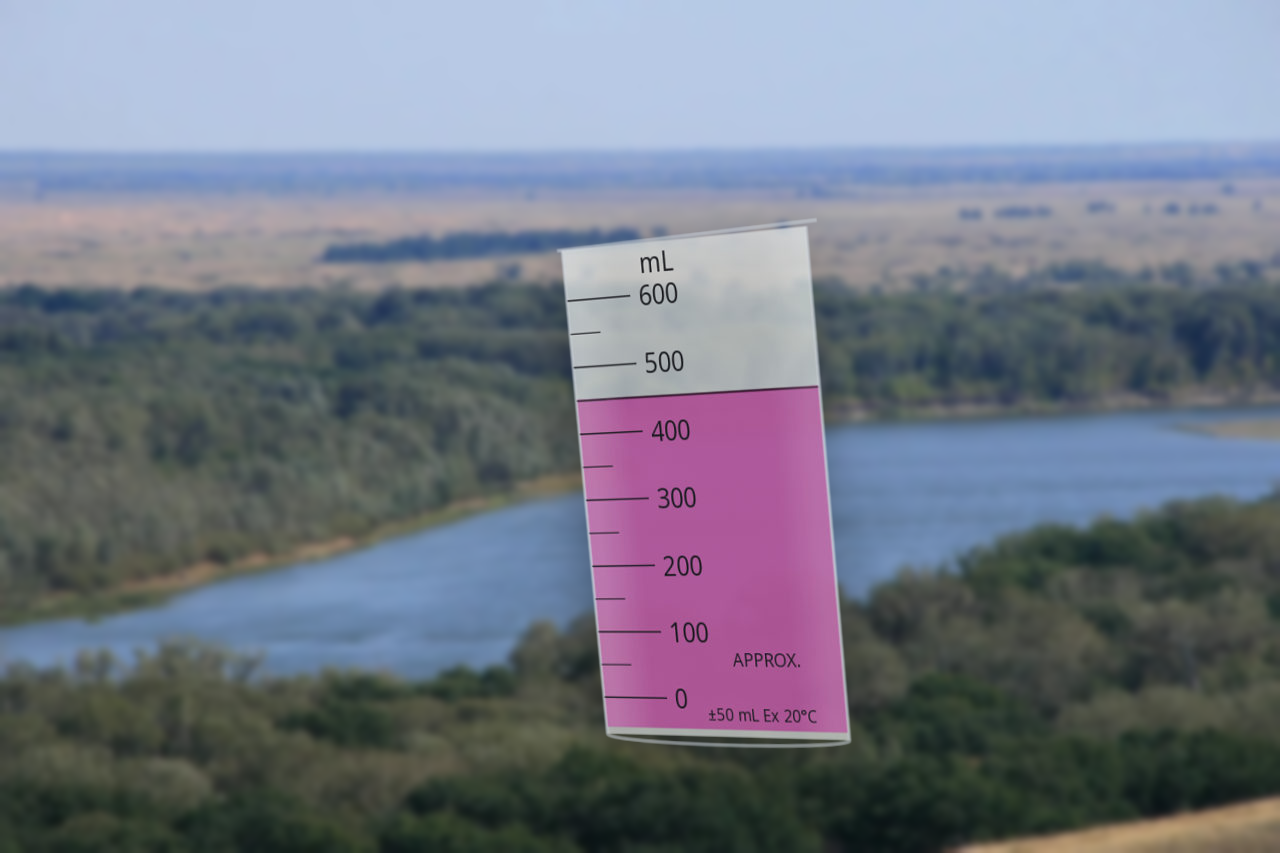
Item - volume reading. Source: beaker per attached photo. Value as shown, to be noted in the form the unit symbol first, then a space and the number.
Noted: mL 450
